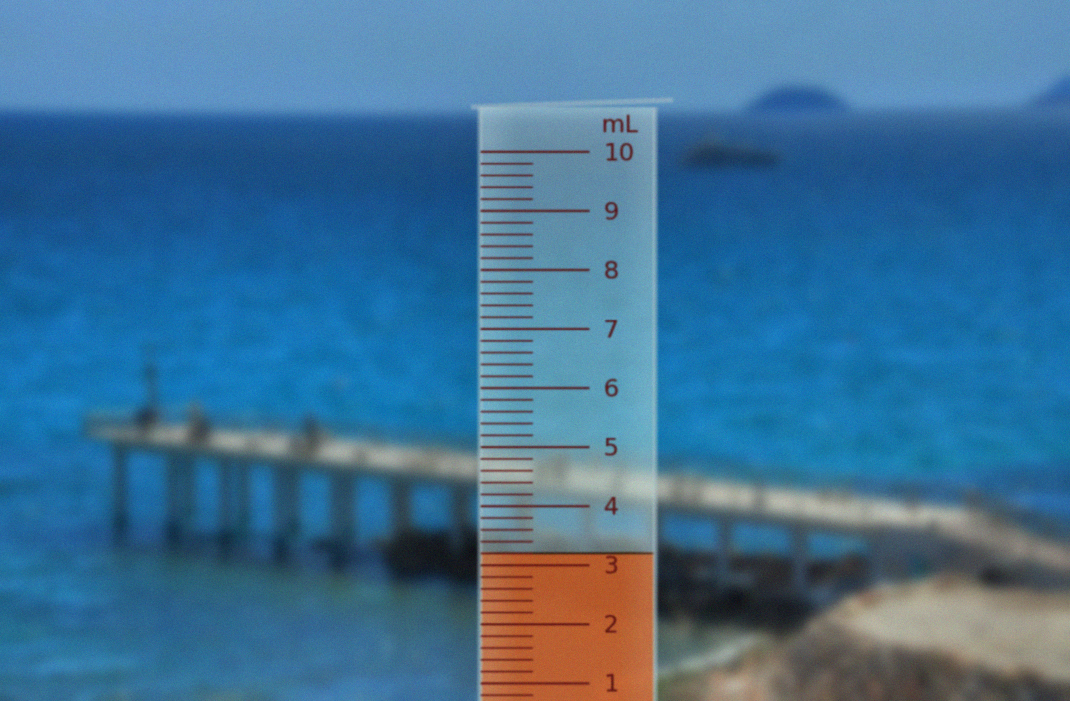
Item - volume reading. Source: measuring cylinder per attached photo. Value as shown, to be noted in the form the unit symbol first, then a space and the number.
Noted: mL 3.2
